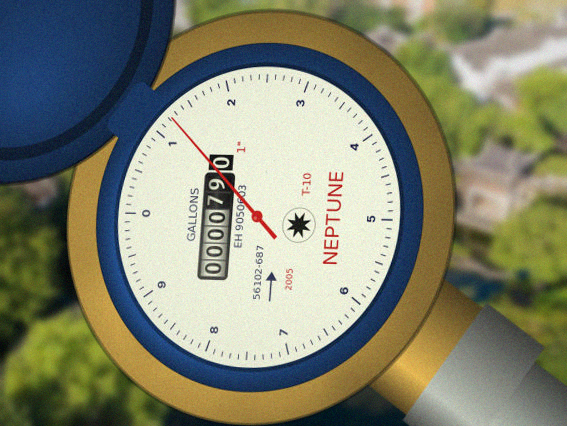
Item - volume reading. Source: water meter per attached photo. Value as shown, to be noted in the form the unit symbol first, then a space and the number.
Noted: gal 791.2
